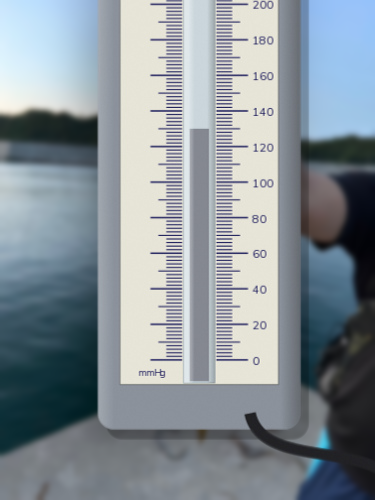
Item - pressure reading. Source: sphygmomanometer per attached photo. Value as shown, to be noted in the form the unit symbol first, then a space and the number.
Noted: mmHg 130
